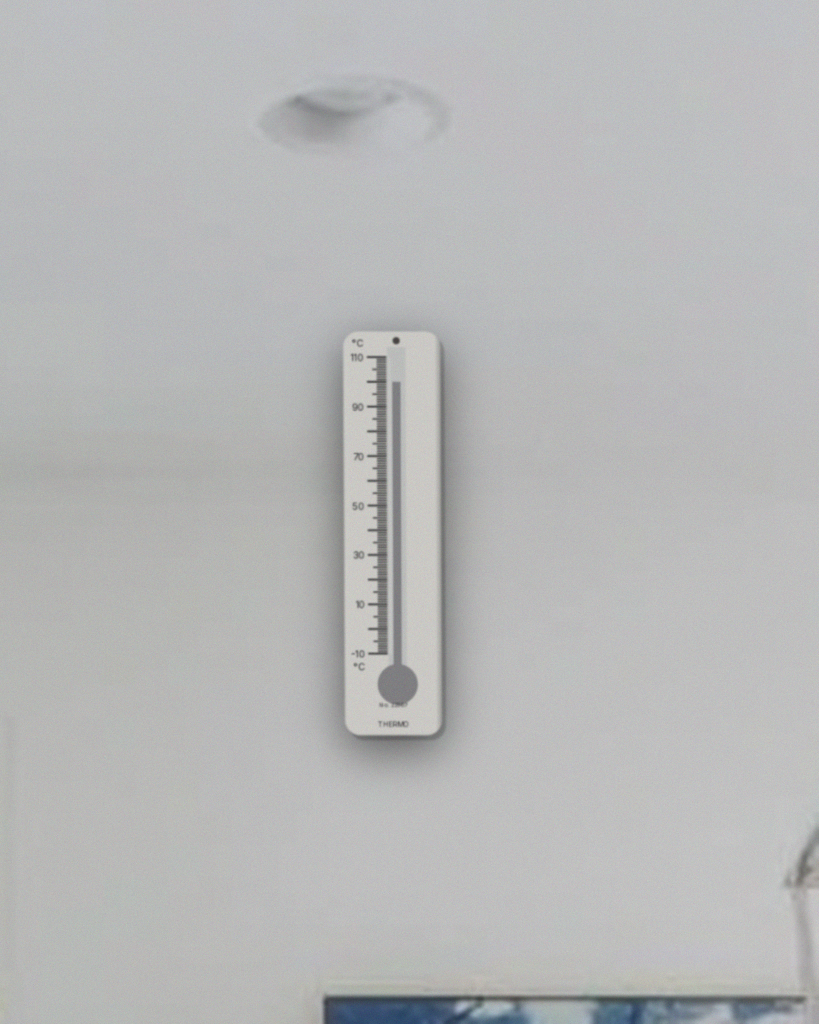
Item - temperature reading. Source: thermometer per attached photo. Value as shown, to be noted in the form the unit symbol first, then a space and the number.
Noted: °C 100
